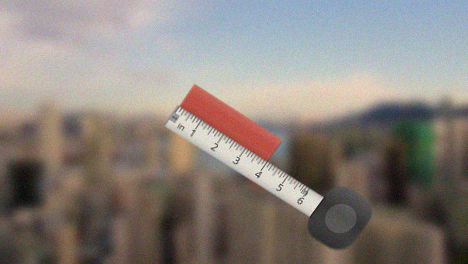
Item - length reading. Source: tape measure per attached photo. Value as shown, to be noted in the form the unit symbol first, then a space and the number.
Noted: in 4
